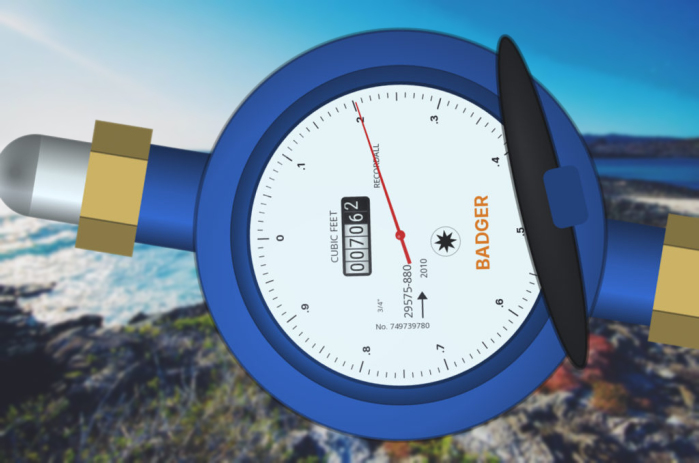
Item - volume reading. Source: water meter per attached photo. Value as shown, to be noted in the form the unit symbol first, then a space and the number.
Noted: ft³ 7062.20
